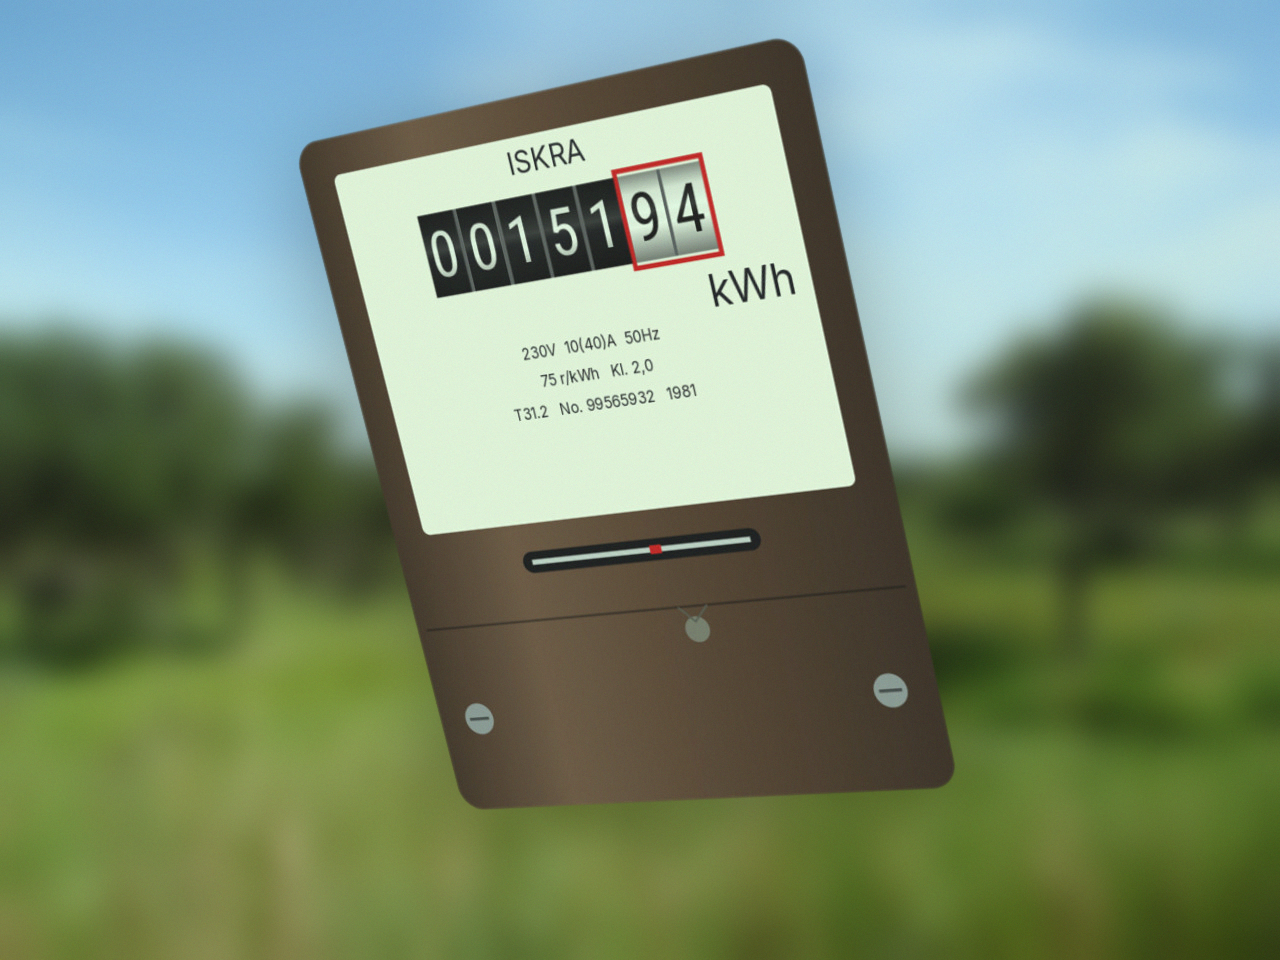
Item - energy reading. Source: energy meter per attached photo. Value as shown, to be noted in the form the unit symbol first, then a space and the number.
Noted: kWh 151.94
